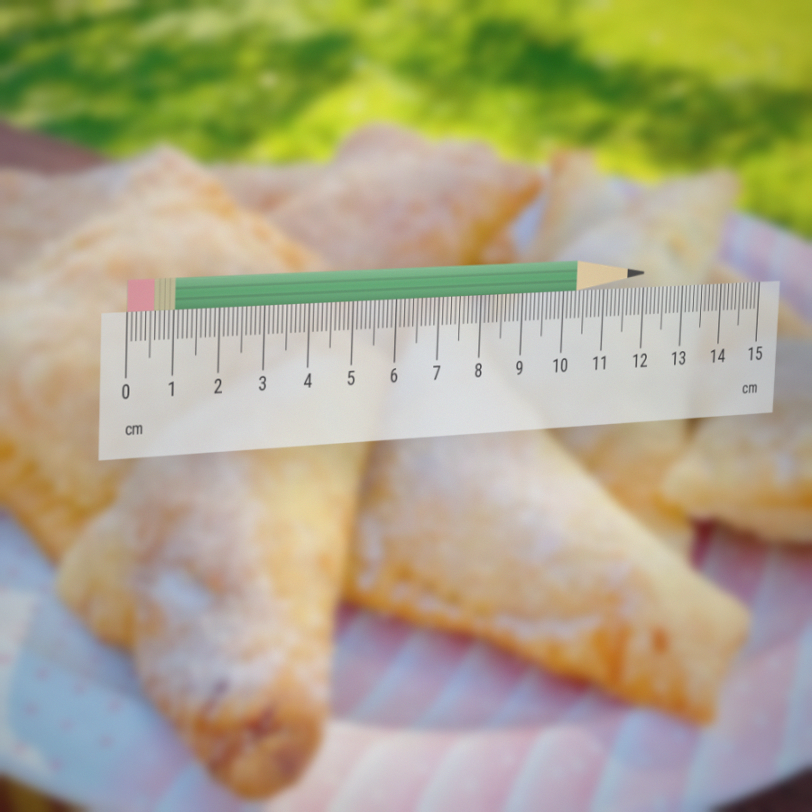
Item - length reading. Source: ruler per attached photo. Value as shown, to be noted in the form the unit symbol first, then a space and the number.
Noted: cm 12
